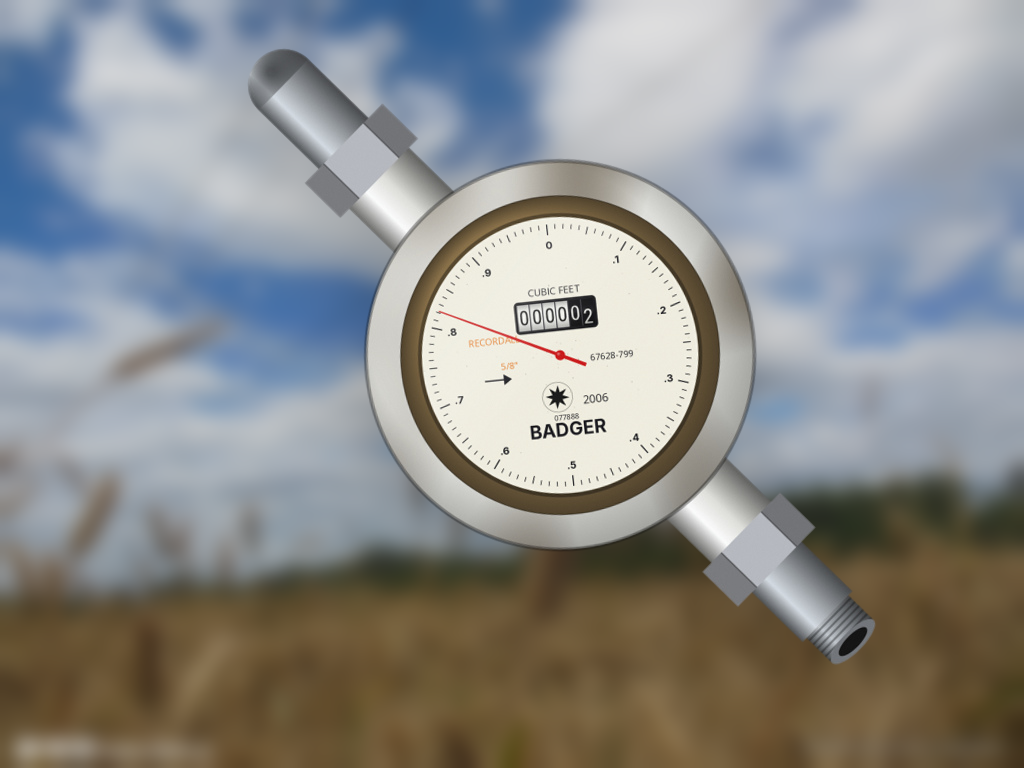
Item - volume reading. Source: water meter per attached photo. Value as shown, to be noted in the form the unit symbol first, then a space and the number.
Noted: ft³ 1.82
